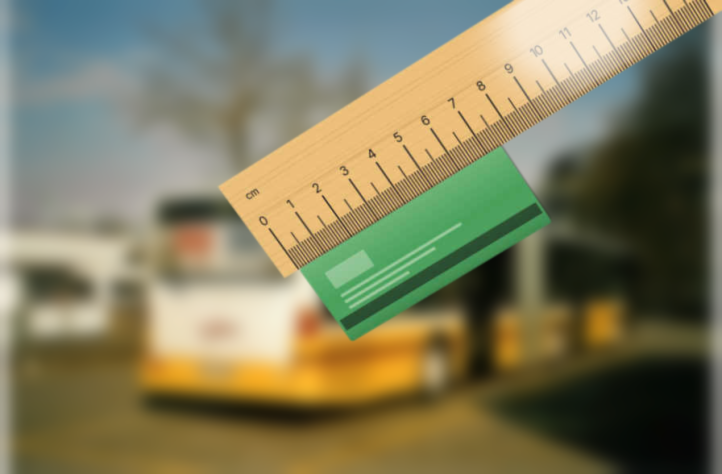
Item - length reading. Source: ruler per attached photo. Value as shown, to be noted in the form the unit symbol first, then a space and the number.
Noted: cm 7.5
